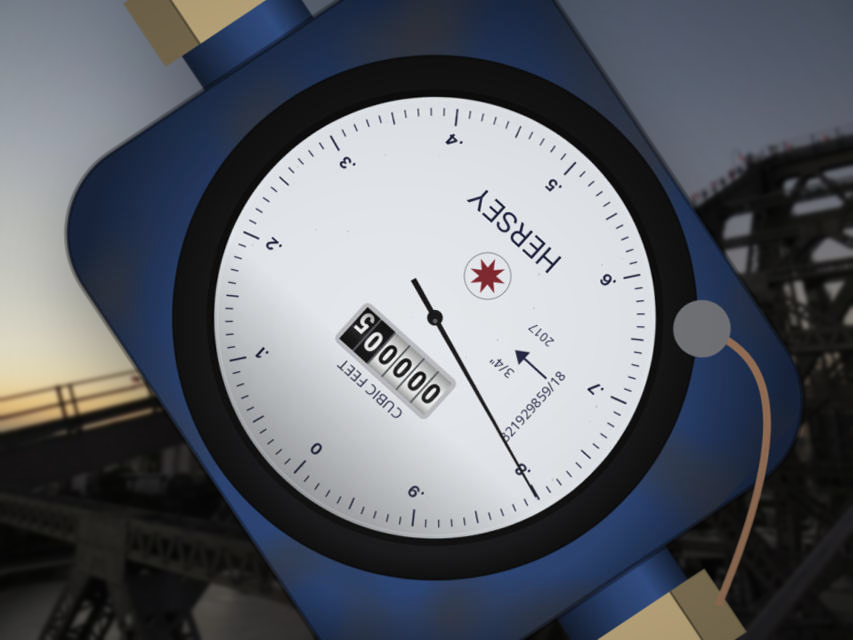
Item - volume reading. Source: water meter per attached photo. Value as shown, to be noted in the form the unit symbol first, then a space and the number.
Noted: ft³ 4.80
